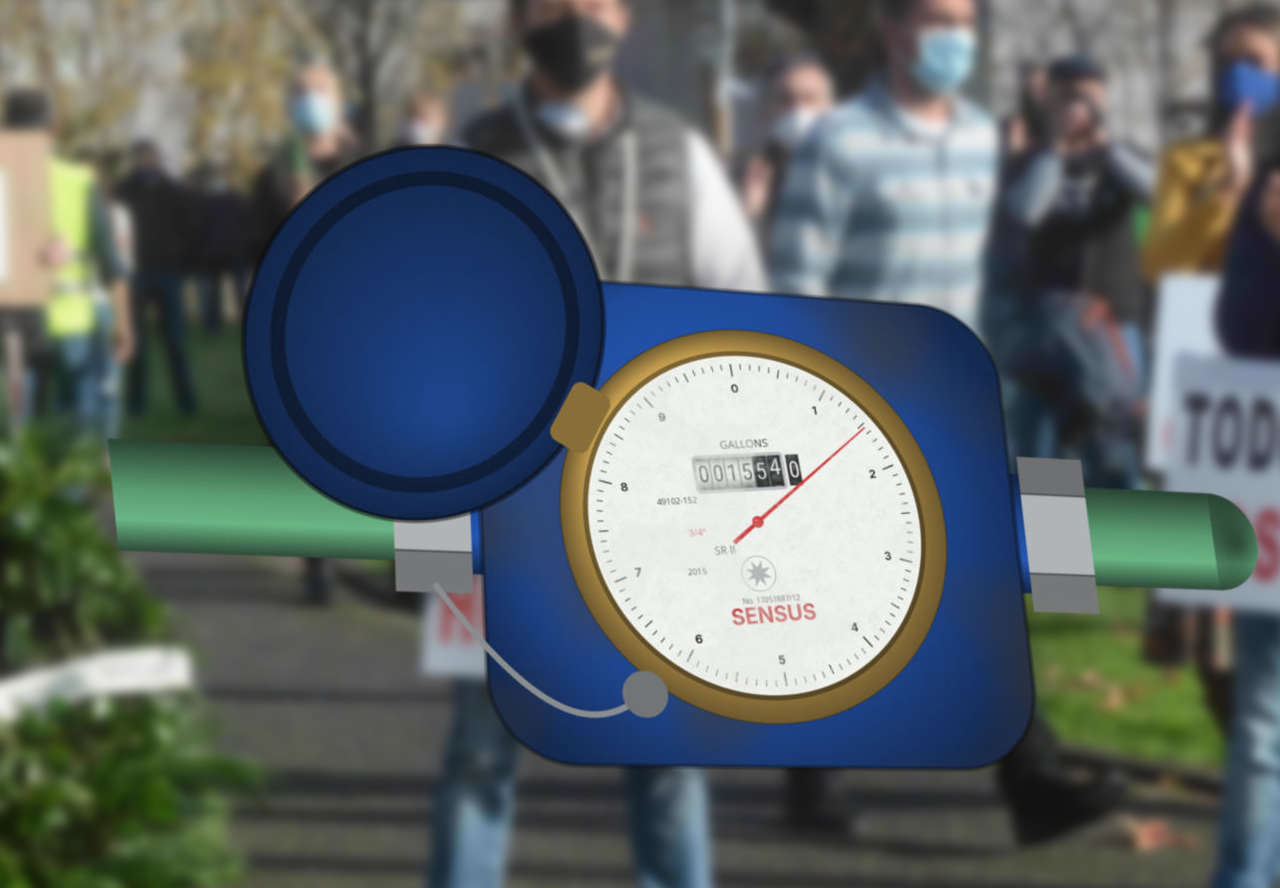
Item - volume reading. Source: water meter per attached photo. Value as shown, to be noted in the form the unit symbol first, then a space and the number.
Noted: gal 15541.5
